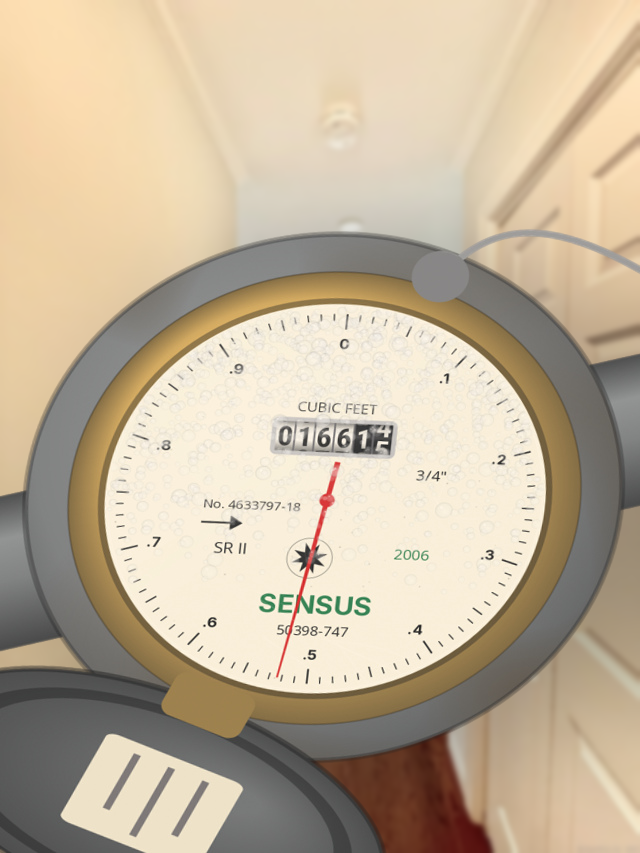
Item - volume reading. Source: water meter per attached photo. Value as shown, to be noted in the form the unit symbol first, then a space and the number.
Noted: ft³ 16614.52
